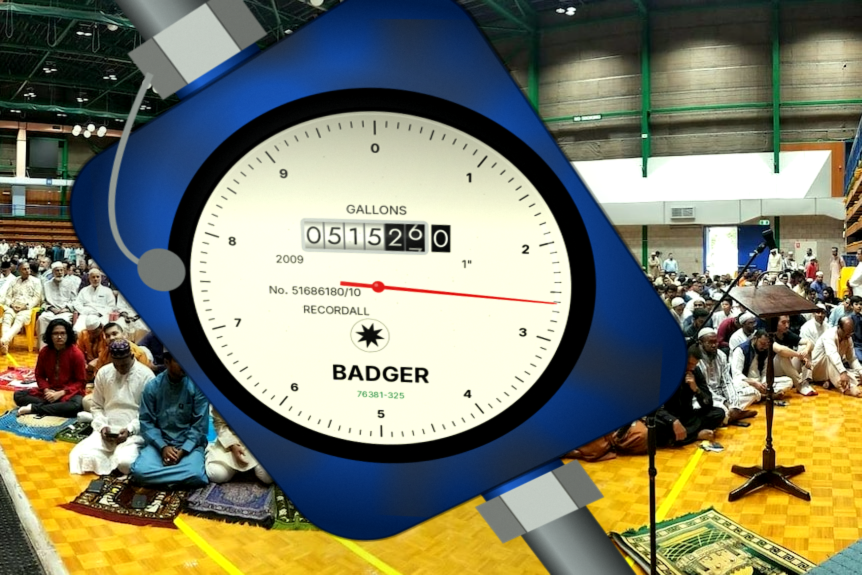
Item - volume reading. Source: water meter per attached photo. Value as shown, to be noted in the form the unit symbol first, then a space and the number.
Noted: gal 515262.6
